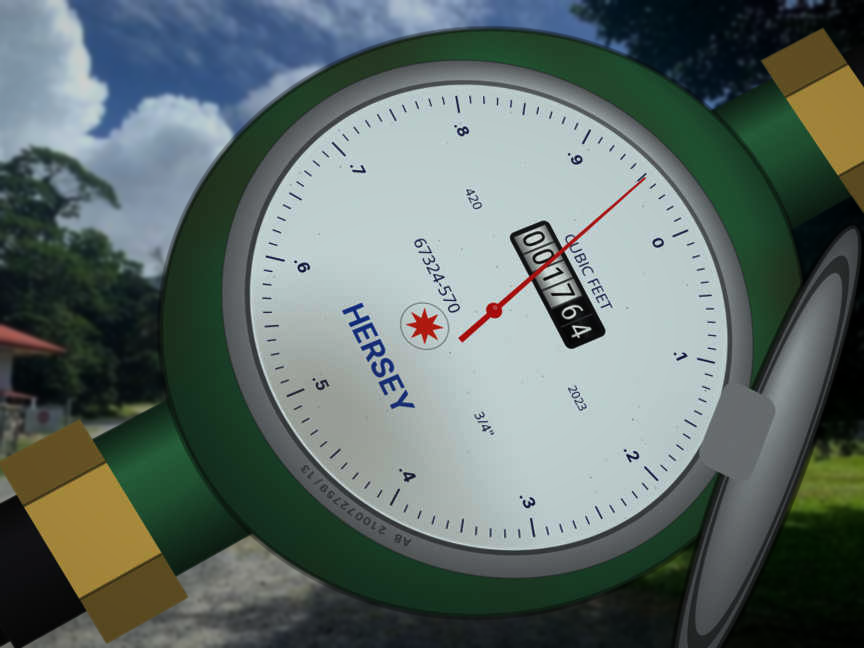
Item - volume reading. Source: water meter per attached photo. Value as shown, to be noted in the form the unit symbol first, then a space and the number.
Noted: ft³ 1763.95
